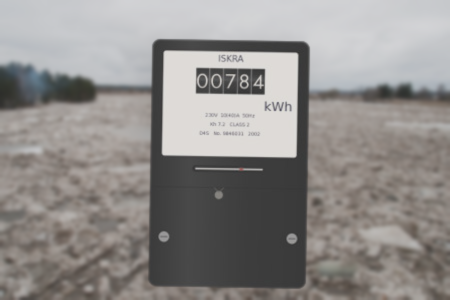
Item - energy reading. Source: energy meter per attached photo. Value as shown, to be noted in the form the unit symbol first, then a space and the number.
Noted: kWh 784
